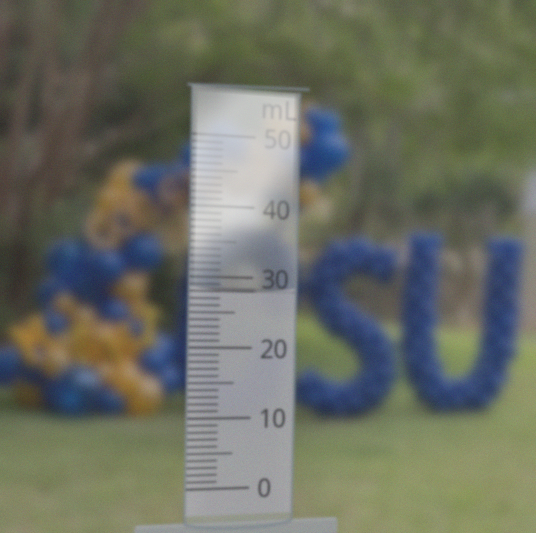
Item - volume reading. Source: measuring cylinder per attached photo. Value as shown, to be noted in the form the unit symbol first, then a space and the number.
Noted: mL 28
